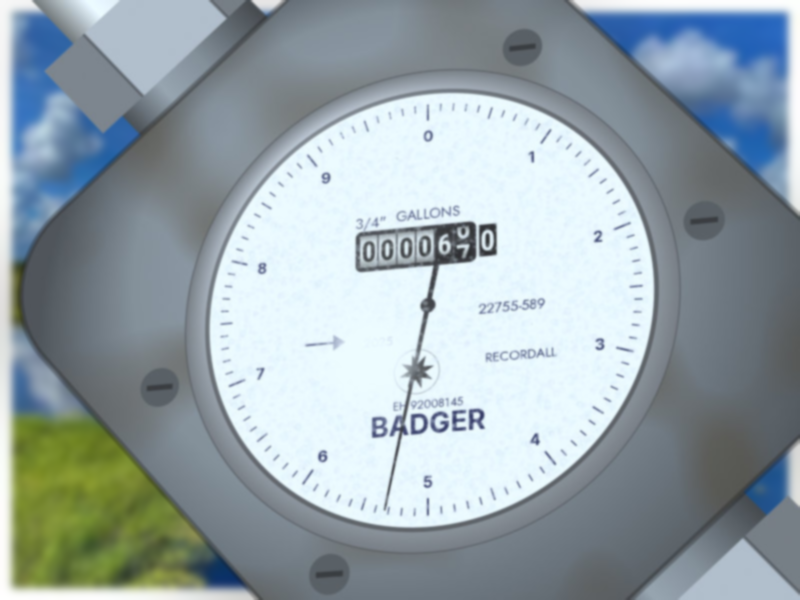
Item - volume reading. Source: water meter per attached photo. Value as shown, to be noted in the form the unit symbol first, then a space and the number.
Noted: gal 665.3
